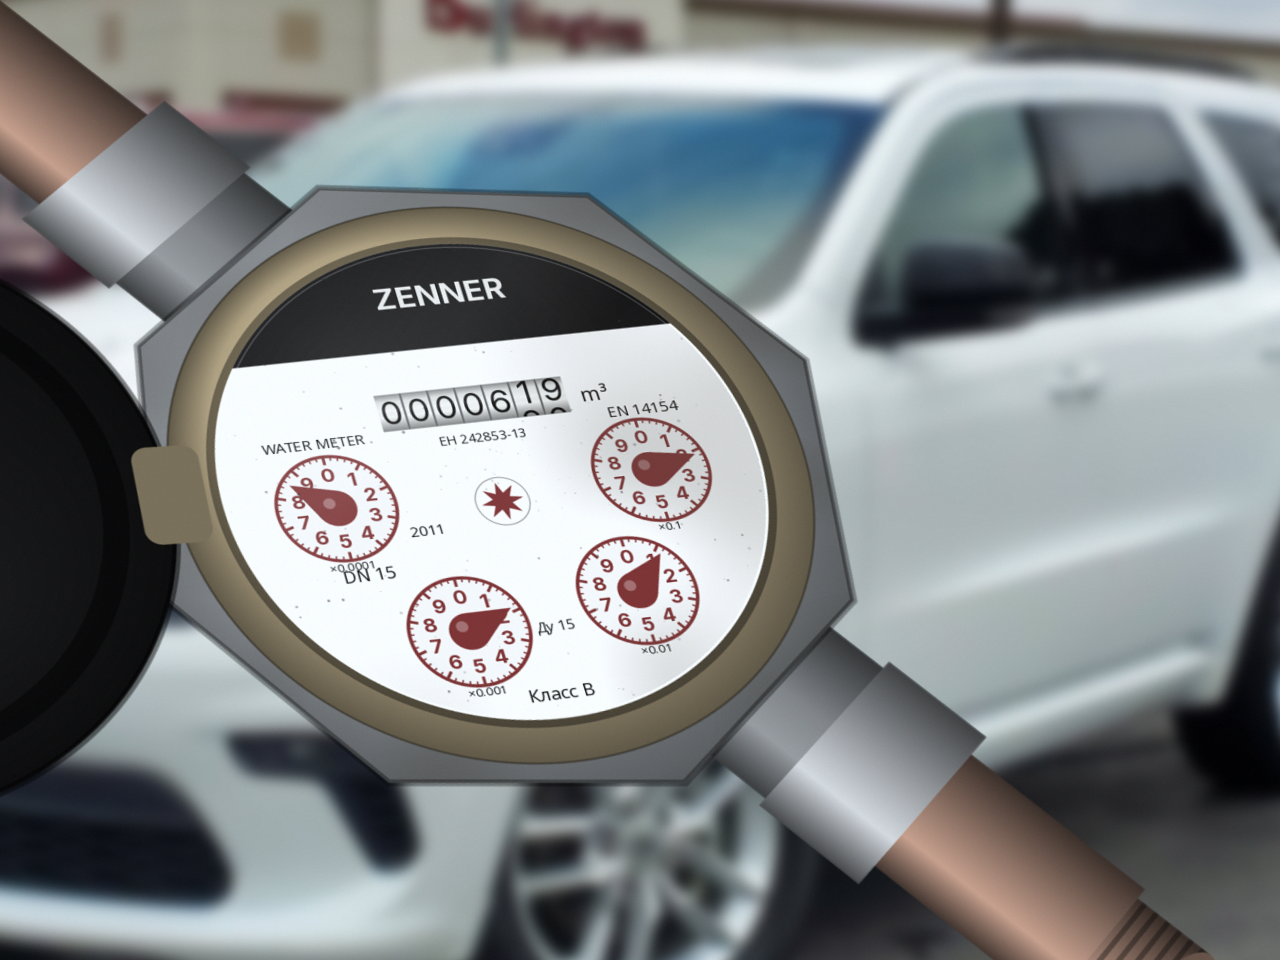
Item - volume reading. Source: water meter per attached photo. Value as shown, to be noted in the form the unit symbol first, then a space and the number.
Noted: m³ 619.2118
